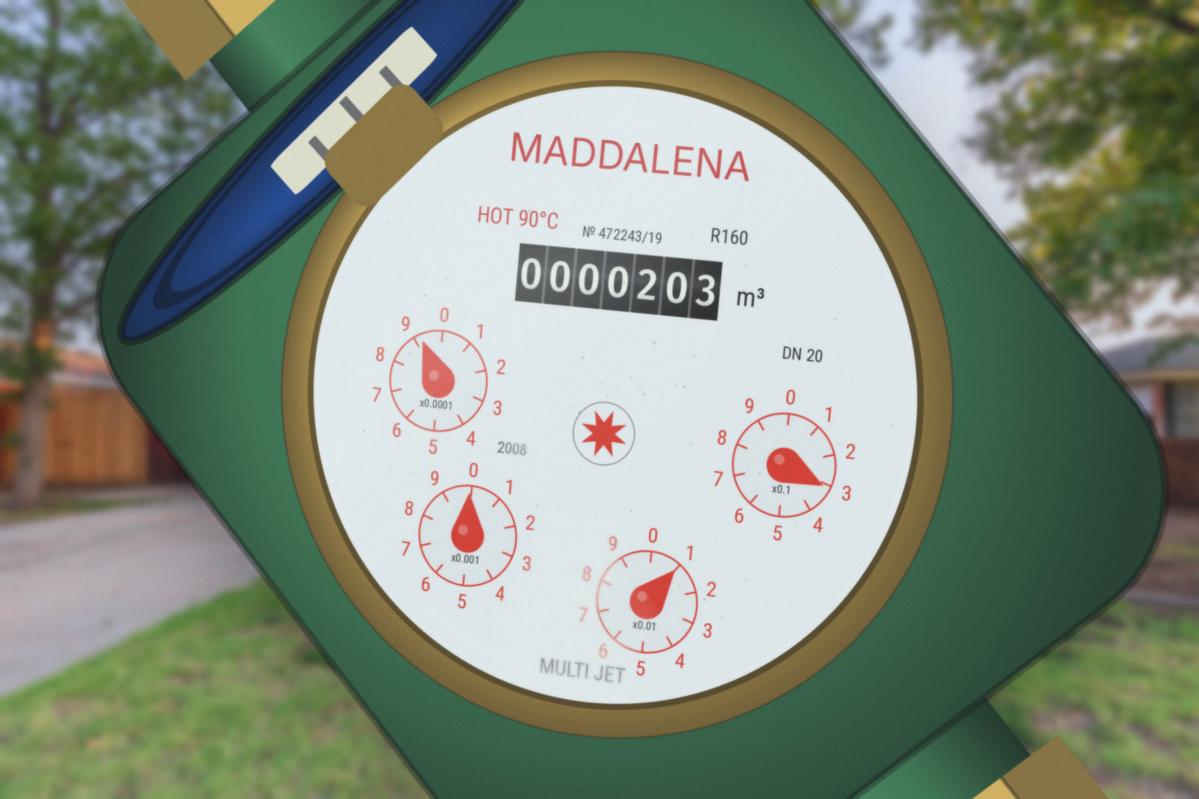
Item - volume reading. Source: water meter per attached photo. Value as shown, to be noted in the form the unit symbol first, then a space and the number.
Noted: m³ 203.3099
